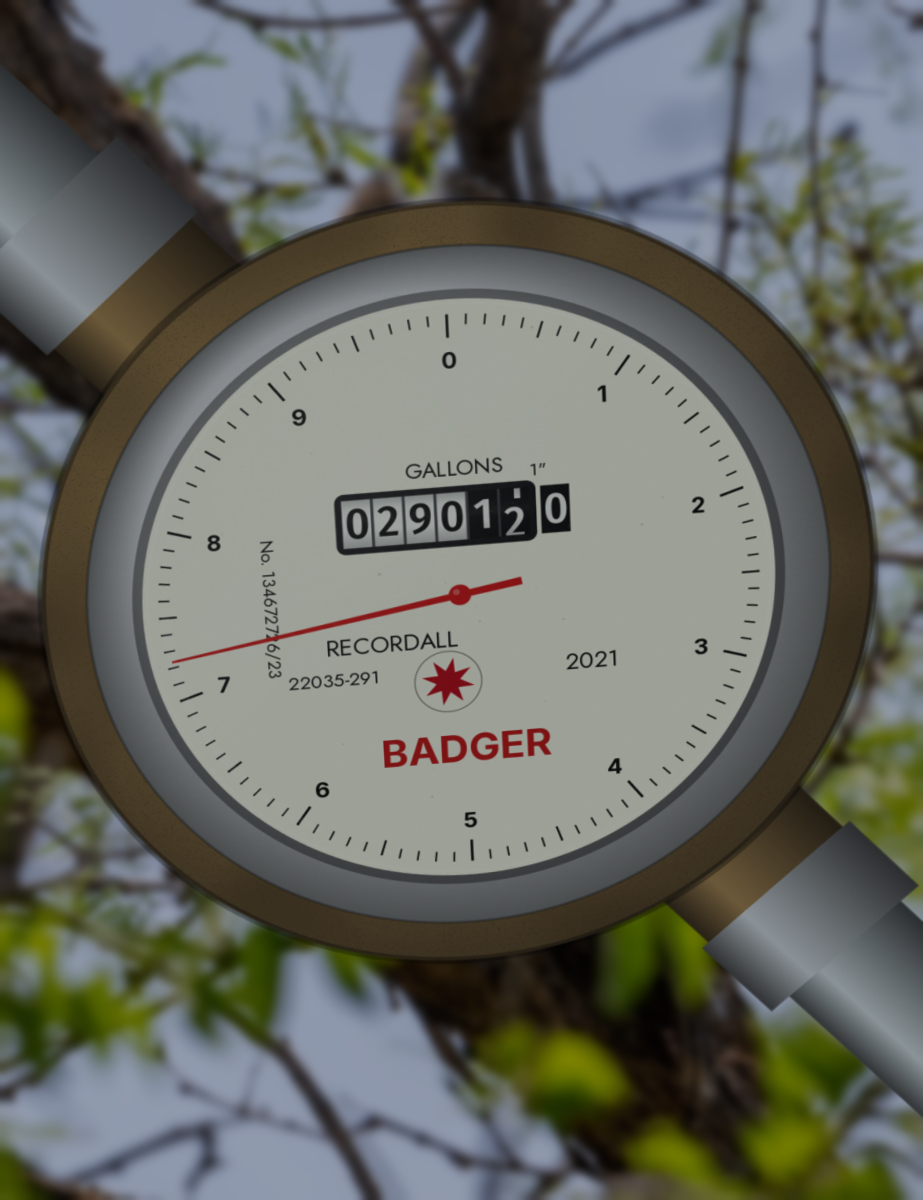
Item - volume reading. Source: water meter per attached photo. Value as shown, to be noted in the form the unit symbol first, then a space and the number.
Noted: gal 290117.2
